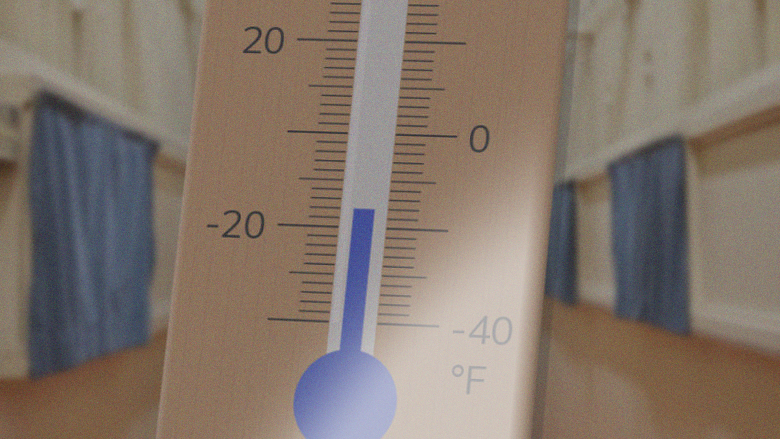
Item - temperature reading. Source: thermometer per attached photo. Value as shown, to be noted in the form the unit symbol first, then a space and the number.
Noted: °F -16
